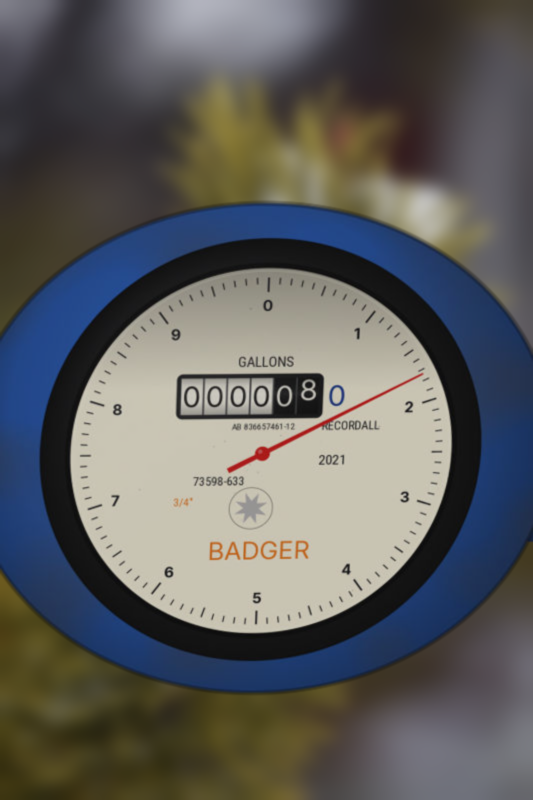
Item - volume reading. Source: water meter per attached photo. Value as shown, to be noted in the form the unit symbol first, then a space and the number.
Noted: gal 81.7
